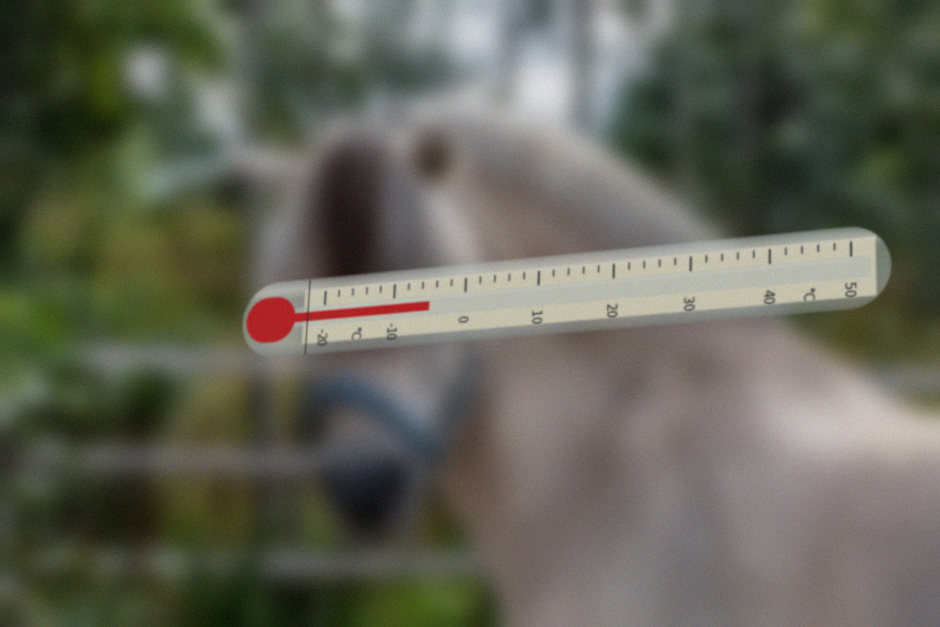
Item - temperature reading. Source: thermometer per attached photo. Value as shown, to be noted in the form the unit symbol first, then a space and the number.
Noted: °C -5
